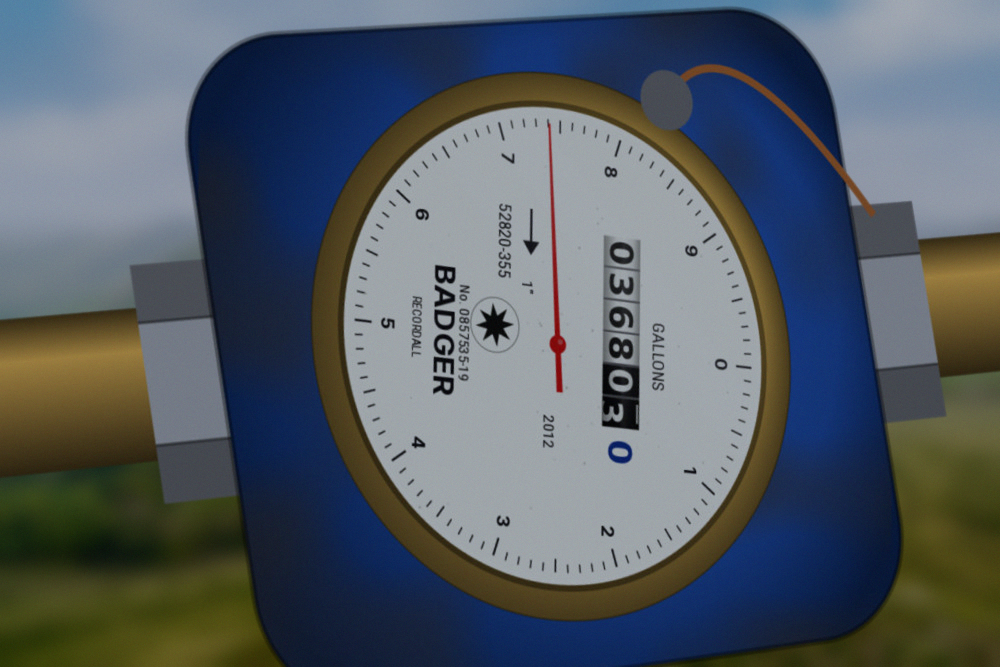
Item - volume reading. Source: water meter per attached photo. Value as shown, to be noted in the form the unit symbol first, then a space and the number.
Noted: gal 368027.4
